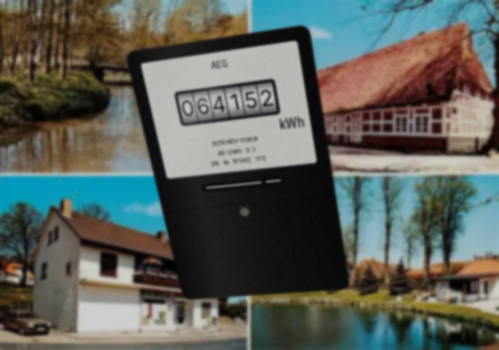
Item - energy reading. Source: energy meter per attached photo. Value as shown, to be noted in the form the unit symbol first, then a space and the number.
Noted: kWh 64152
